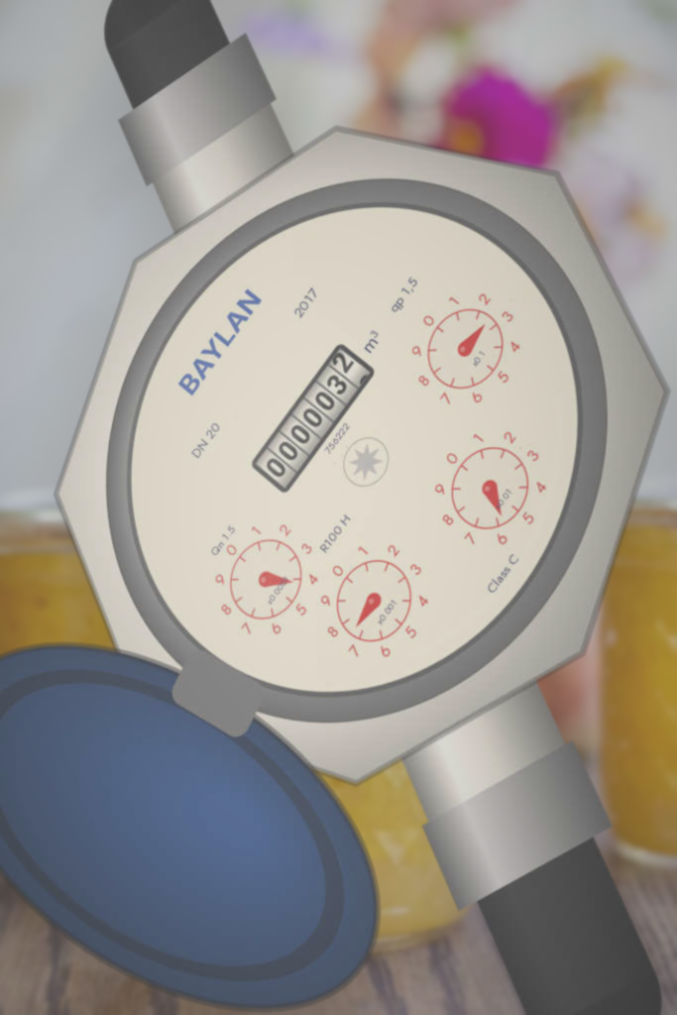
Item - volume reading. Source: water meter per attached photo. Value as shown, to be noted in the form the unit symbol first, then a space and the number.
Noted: m³ 32.2574
